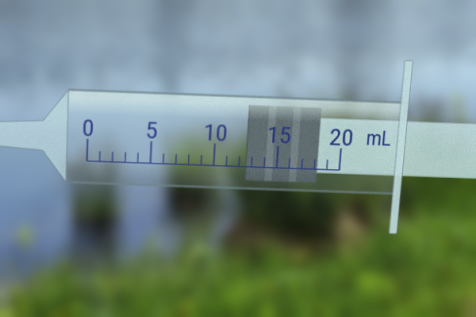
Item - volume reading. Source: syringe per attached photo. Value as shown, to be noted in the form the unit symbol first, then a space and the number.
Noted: mL 12.5
